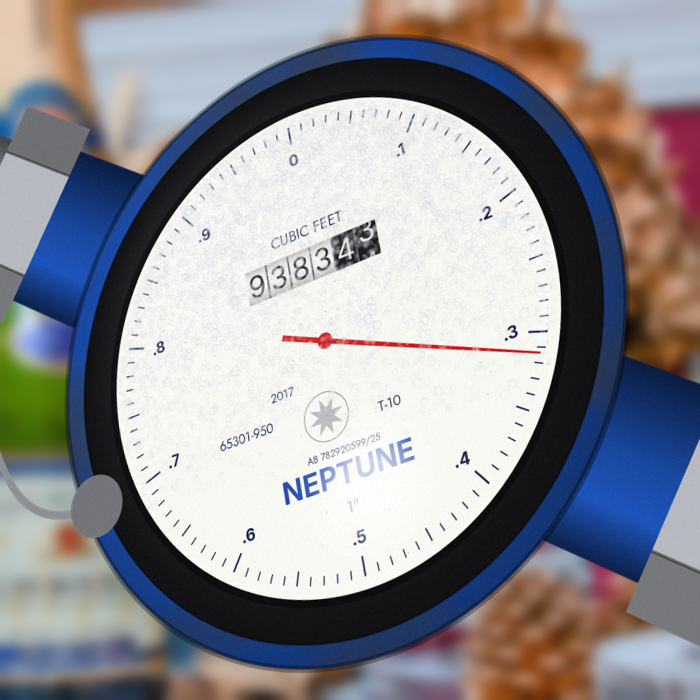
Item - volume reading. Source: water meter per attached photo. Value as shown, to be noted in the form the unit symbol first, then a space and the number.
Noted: ft³ 938343.31
